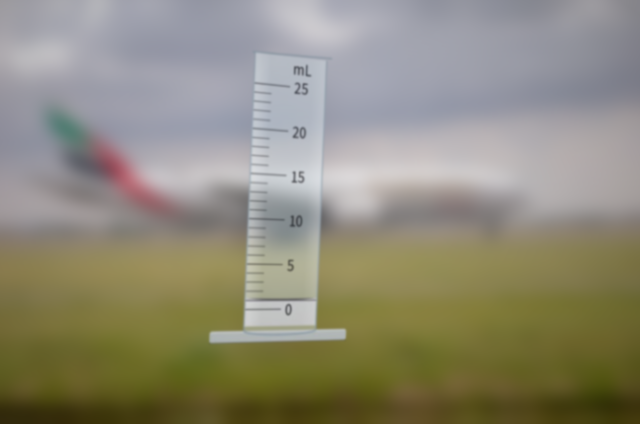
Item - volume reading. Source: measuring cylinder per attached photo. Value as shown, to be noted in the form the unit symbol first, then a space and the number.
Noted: mL 1
